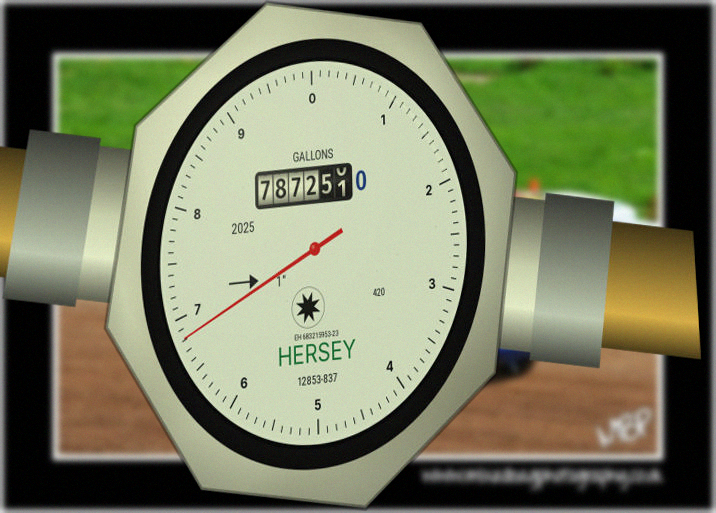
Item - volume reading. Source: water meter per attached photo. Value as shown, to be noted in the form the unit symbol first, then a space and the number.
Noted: gal 7872506.8
